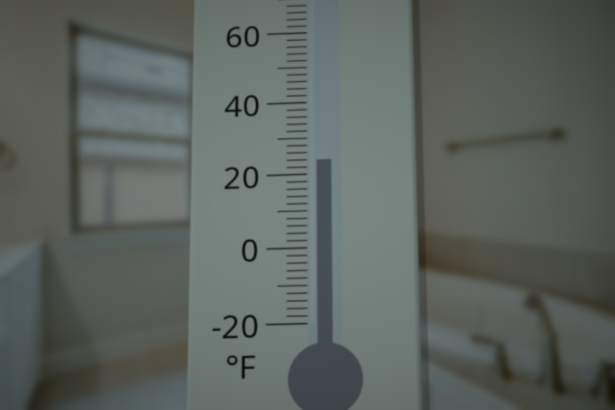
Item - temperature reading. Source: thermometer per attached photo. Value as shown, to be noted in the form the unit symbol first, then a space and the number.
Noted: °F 24
